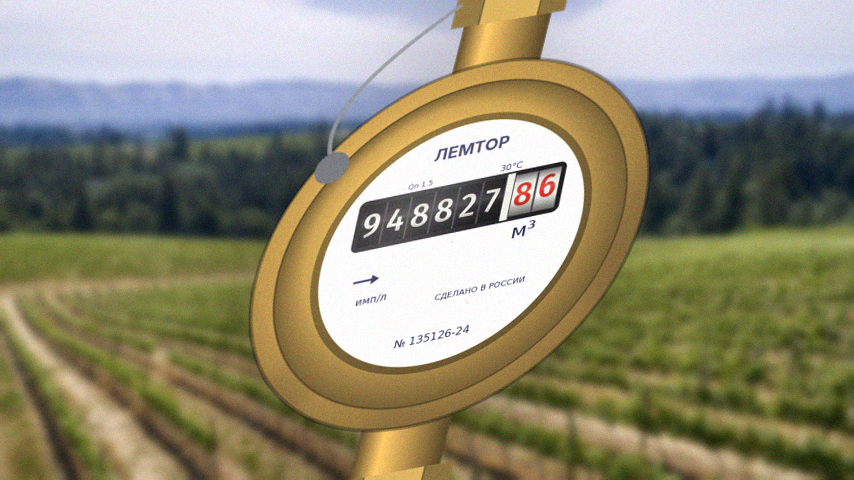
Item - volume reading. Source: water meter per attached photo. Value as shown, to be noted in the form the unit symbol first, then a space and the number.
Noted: m³ 948827.86
